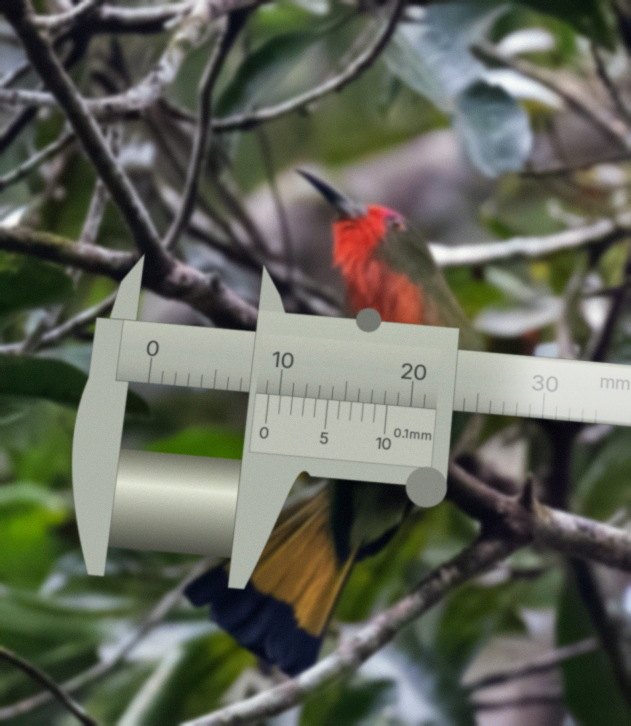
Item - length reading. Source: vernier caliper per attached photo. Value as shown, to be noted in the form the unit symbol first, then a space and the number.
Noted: mm 9.2
